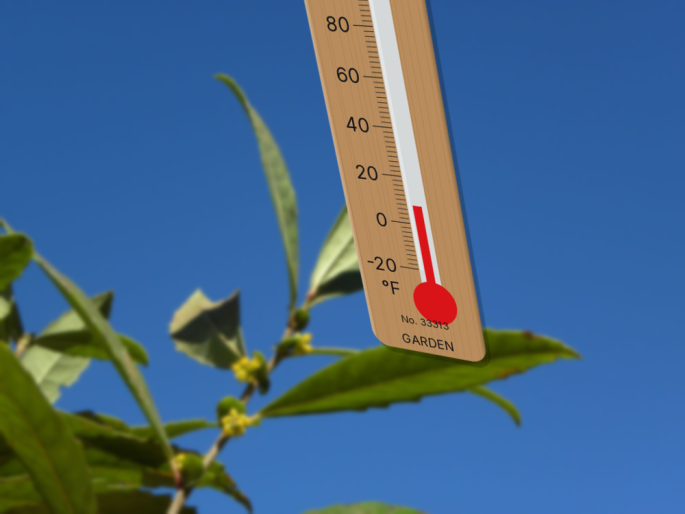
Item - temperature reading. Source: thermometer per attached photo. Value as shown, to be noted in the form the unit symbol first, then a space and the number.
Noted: °F 8
